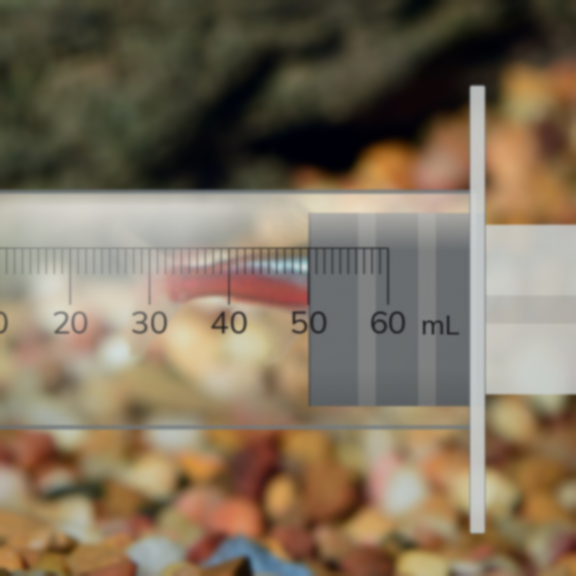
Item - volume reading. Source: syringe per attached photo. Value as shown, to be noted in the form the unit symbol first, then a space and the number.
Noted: mL 50
